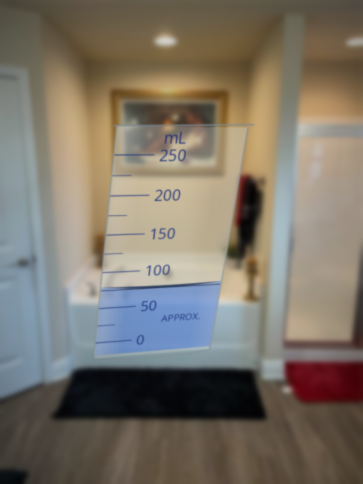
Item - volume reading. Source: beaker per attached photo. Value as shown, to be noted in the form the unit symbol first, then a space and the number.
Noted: mL 75
